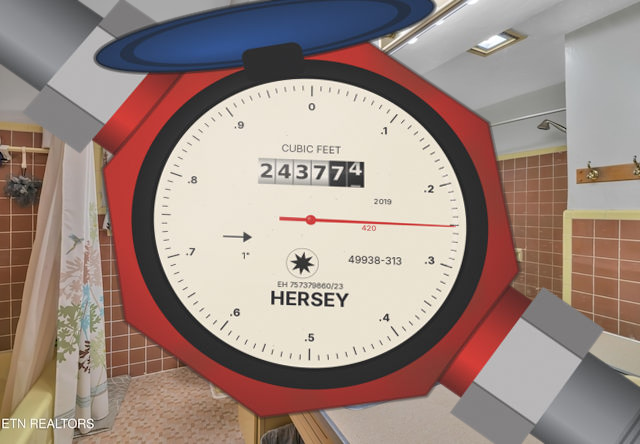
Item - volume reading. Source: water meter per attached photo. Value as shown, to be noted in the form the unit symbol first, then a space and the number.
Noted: ft³ 243774.25
